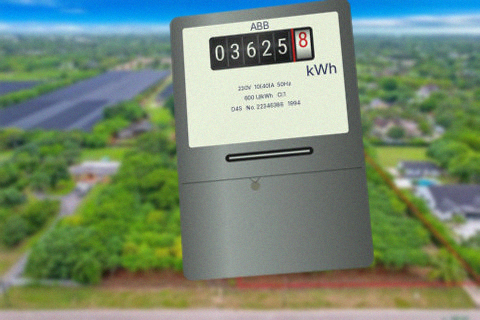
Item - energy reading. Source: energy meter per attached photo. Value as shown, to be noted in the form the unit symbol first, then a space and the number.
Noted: kWh 3625.8
